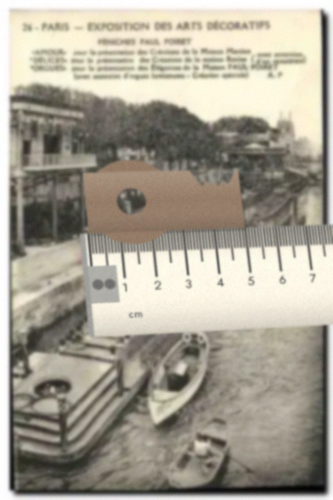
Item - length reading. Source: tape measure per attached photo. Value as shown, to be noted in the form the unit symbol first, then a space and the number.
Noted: cm 5
